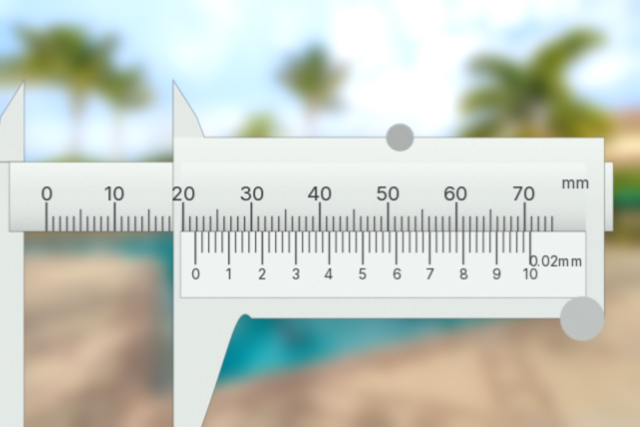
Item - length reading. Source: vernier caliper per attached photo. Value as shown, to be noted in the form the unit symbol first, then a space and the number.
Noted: mm 21.8
